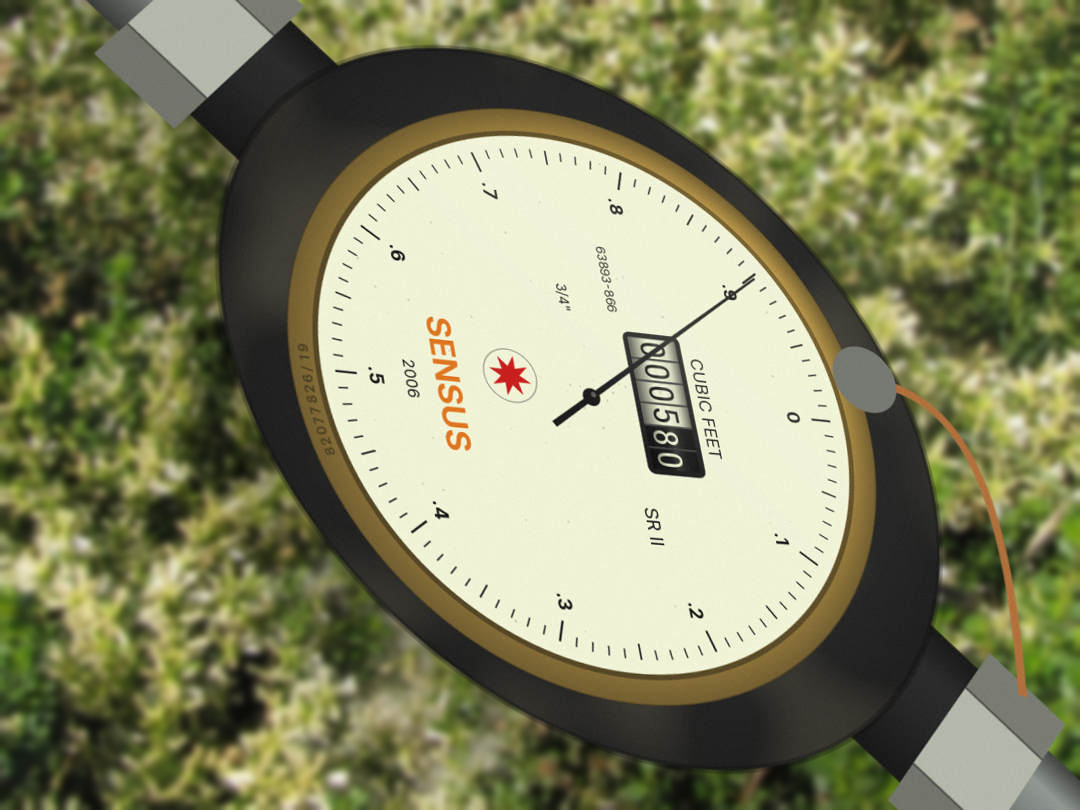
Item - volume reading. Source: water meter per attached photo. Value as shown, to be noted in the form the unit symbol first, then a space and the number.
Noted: ft³ 579.90
